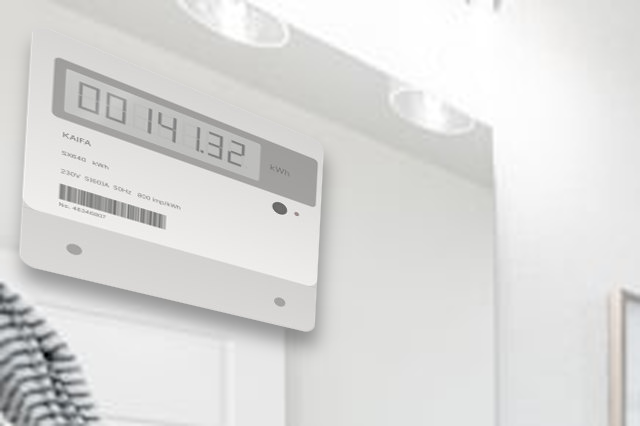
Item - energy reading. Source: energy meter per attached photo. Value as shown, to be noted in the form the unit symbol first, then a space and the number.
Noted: kWh 141.32
